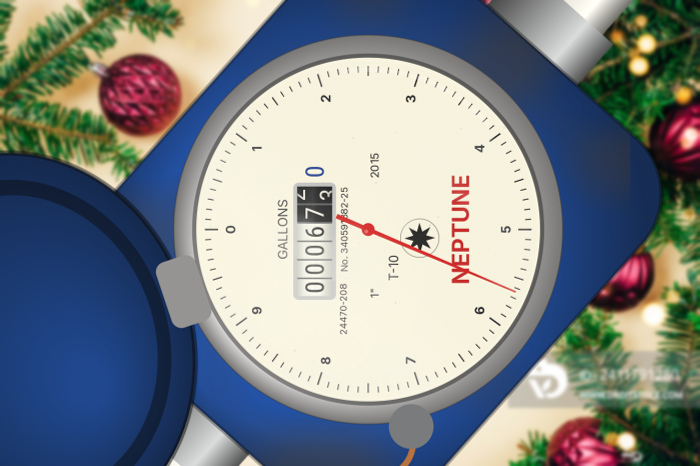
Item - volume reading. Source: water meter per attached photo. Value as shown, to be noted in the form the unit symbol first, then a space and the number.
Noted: gal 6725.6
